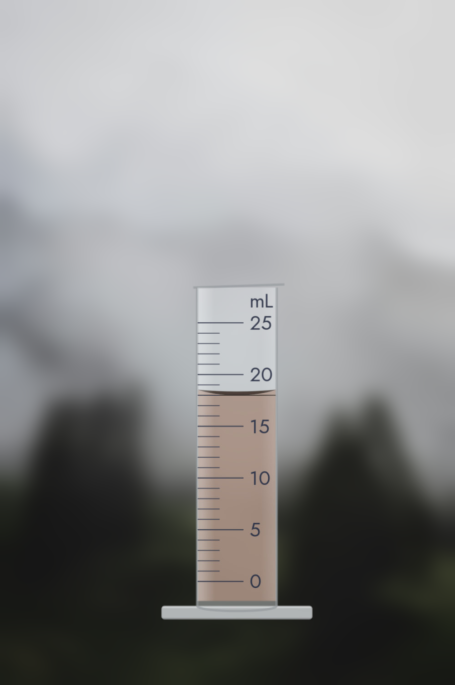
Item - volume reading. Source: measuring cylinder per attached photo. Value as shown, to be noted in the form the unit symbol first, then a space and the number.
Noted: mL 18
